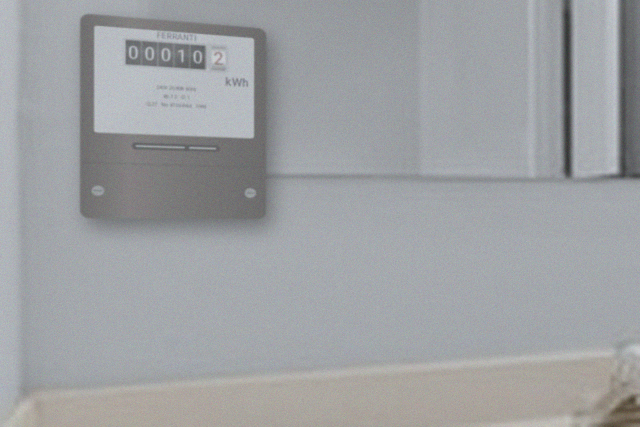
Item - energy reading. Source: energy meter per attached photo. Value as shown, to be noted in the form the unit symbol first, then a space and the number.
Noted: kWh 10.2
